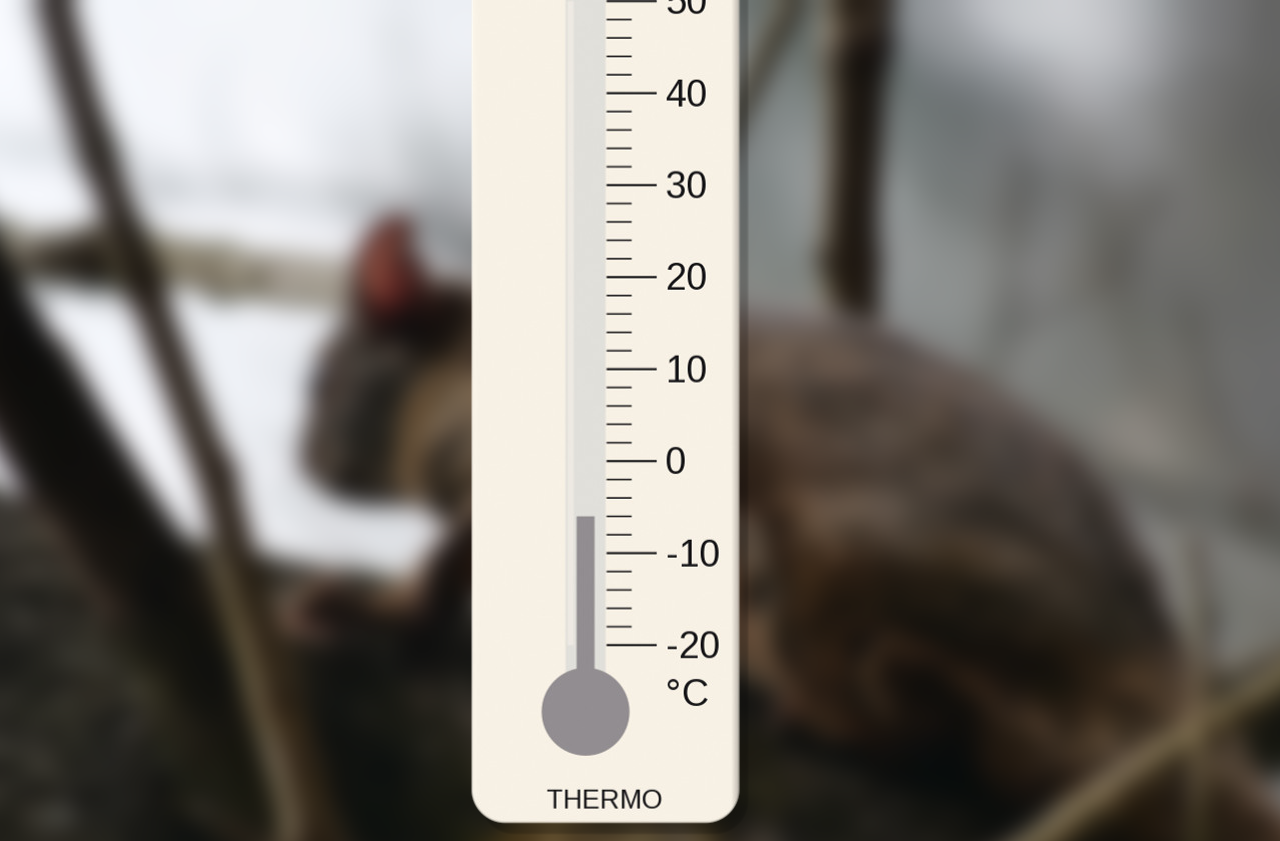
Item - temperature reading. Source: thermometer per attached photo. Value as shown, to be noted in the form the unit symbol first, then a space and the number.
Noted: °C -6
